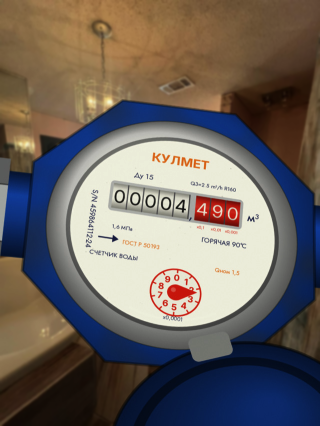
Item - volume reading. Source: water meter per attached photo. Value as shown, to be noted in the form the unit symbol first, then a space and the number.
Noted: m³ 4.4902
